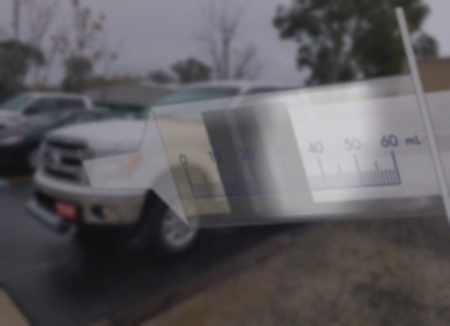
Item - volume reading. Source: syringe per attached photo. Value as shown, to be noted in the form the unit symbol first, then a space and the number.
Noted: mL 10
